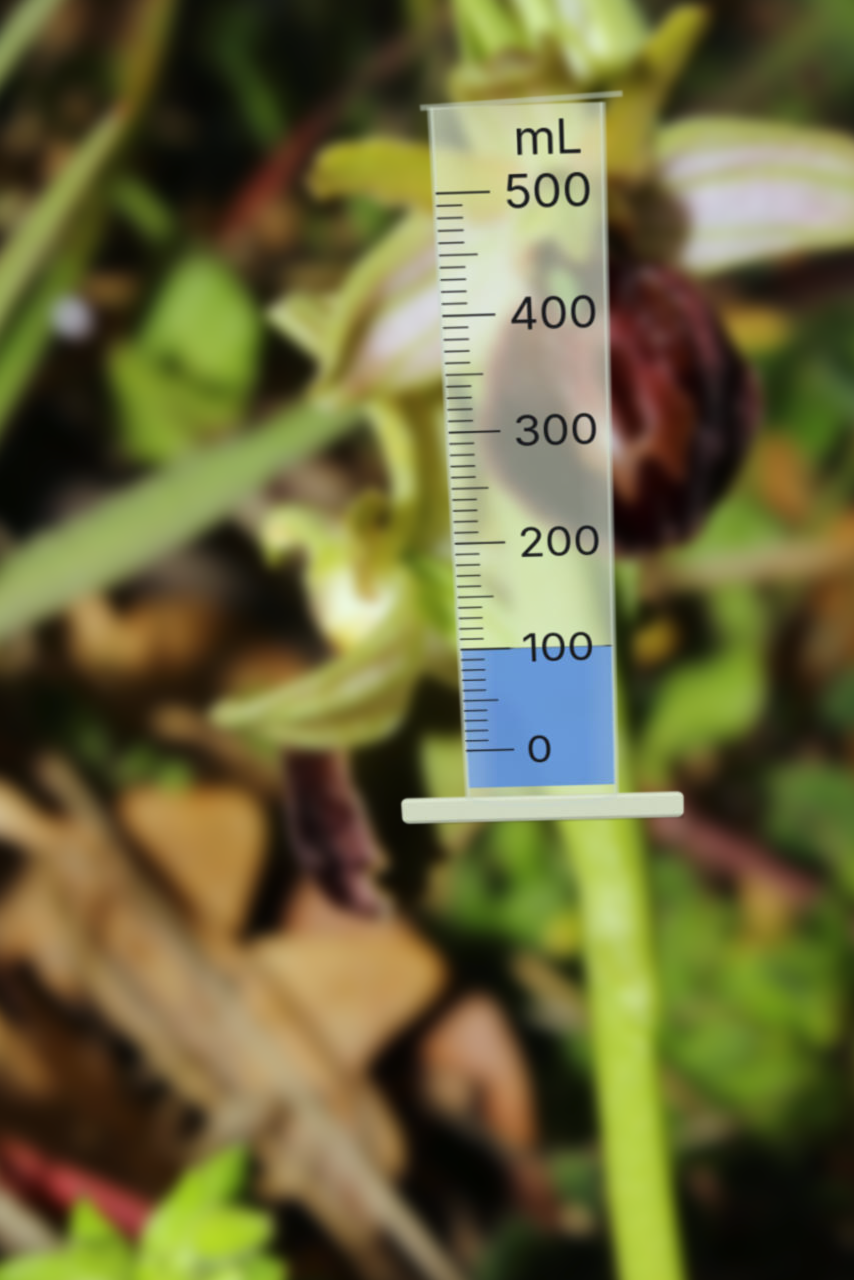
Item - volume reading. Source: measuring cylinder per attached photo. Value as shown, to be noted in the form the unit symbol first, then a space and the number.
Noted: mL 100
